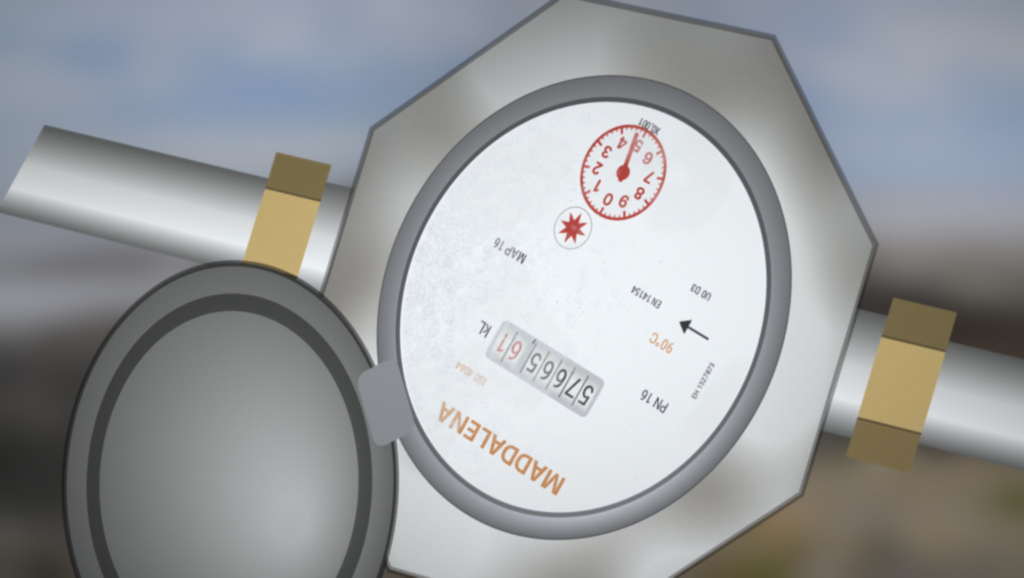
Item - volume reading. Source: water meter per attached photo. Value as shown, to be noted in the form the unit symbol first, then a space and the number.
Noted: kL 57665.614
